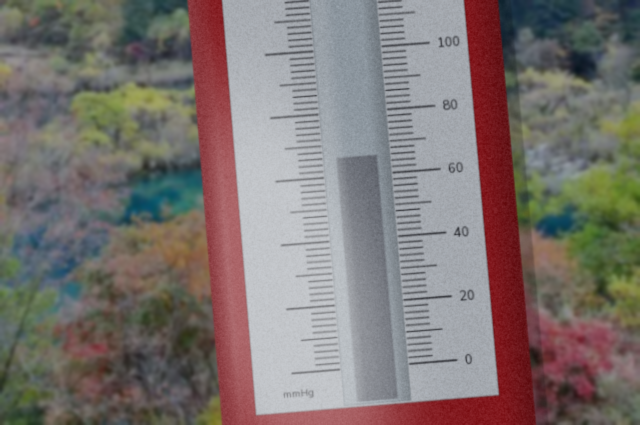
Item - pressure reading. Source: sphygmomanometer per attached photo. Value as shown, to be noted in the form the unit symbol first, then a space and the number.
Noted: mmHg 66
